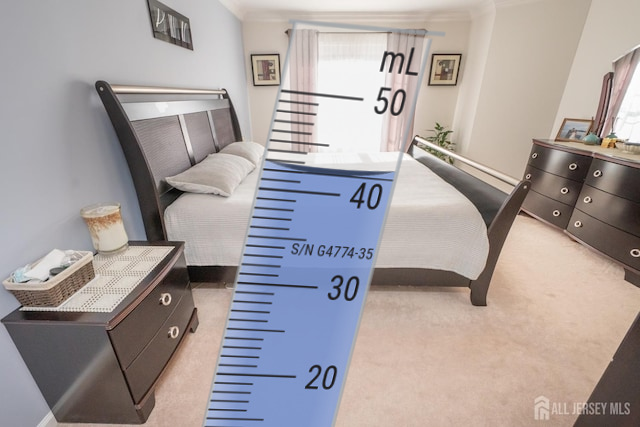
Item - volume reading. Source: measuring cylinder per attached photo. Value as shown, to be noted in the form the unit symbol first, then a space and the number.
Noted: mL 42
